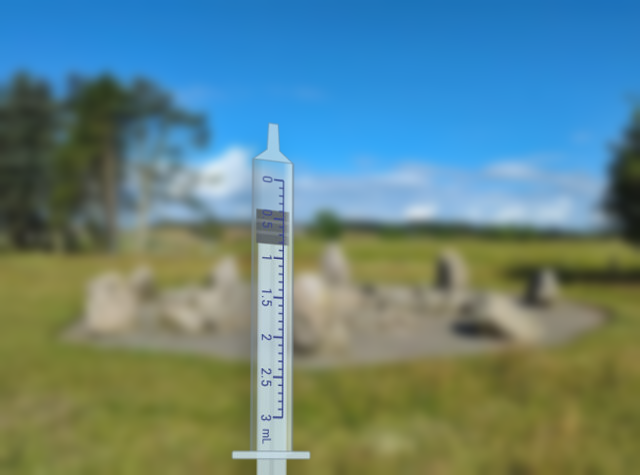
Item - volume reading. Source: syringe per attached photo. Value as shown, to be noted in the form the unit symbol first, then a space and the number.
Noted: mL 0.4
